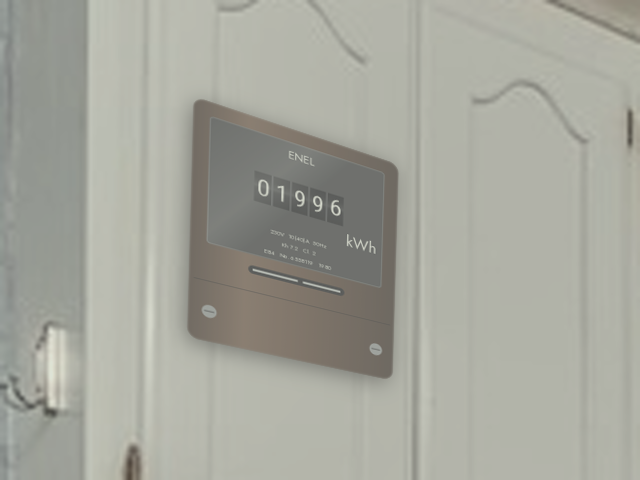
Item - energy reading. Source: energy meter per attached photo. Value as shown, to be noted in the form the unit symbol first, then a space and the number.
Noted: kWh 1996
